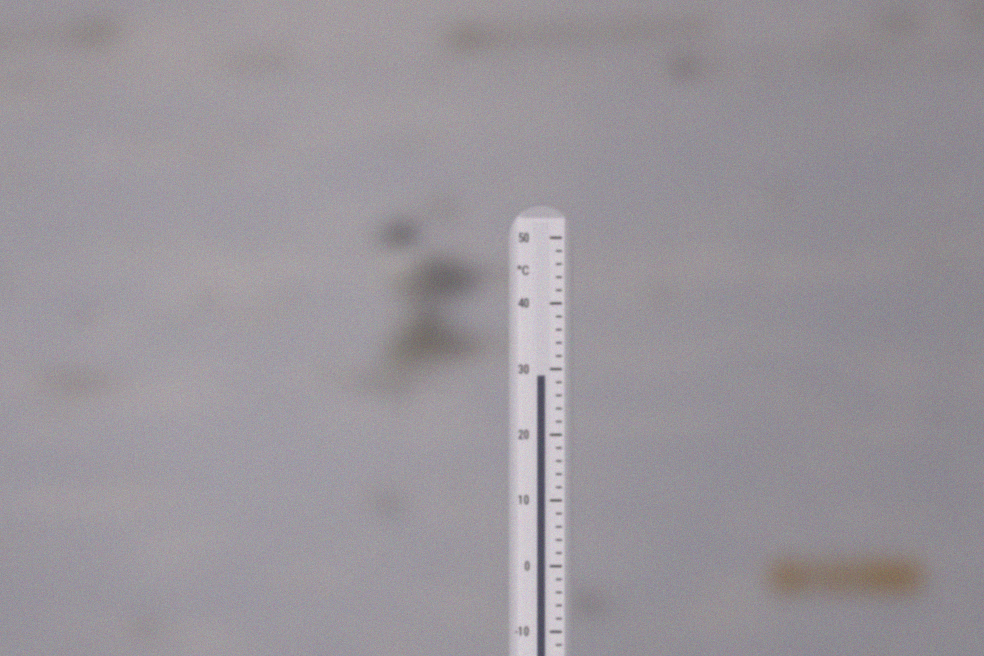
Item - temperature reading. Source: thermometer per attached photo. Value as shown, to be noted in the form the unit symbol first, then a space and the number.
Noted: °C 29
